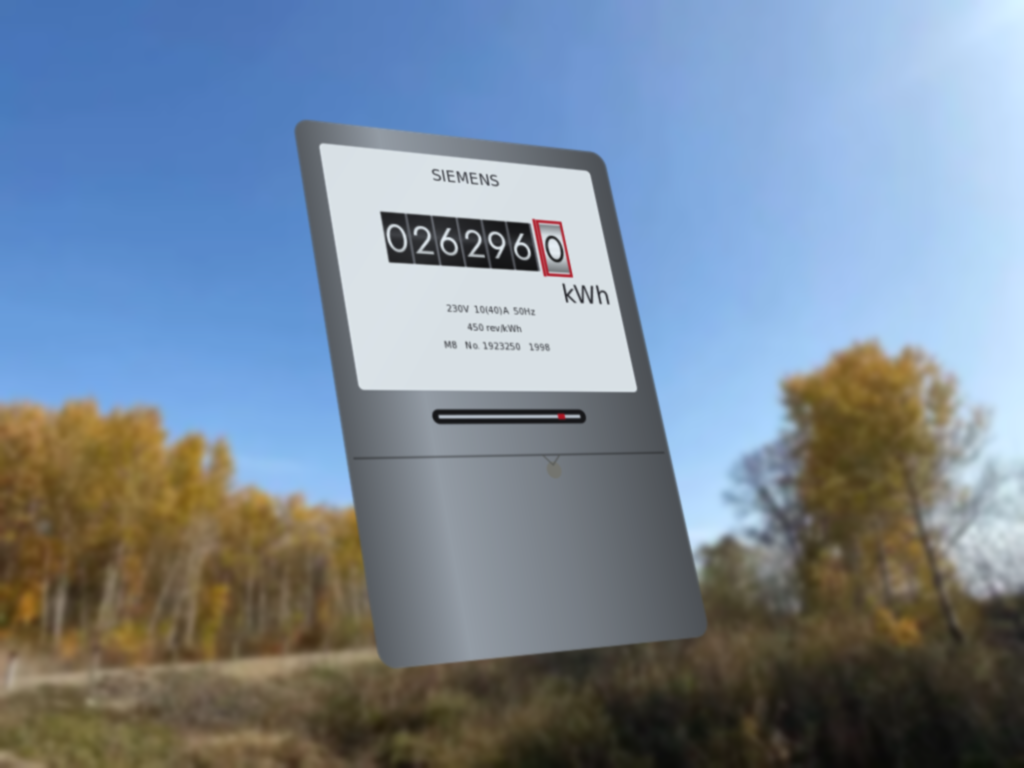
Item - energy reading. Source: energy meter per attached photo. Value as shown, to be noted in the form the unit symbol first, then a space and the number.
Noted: kWh 26296.0
